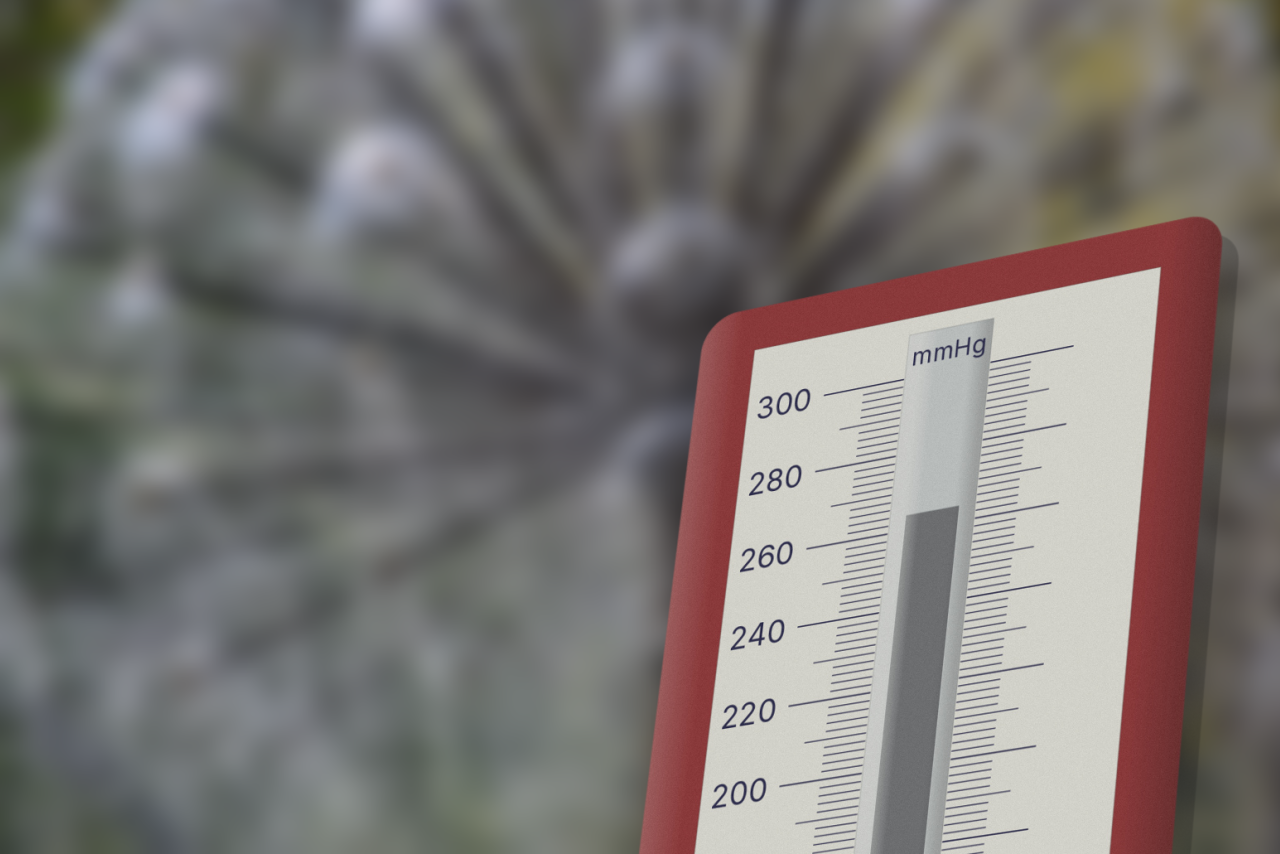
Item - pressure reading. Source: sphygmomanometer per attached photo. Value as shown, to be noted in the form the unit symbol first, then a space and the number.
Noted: mmHg 264
